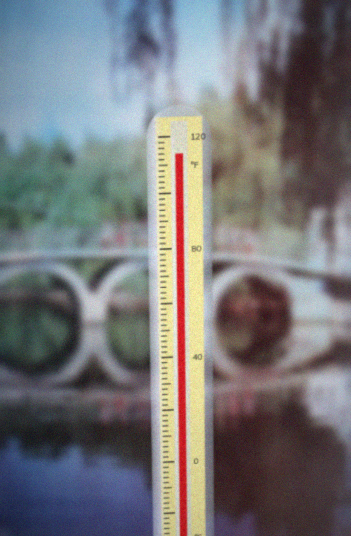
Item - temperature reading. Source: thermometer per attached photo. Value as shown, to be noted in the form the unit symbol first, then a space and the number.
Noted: °F 114
